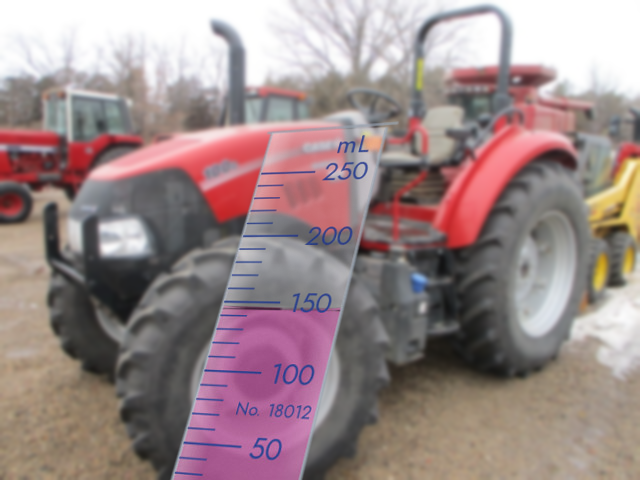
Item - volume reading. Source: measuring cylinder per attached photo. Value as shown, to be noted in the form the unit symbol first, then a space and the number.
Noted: mL 145
